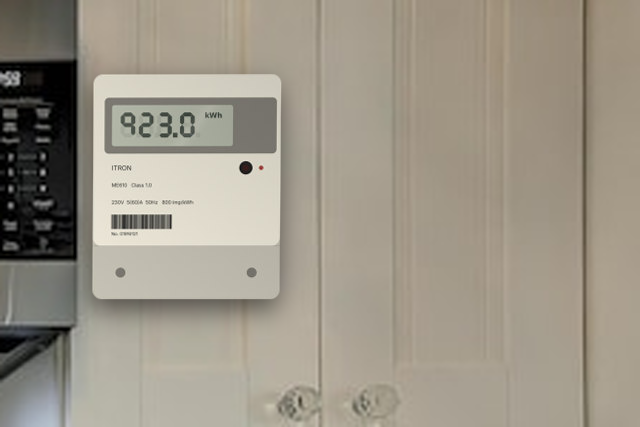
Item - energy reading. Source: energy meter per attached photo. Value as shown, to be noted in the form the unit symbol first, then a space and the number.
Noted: kWh 923.0
